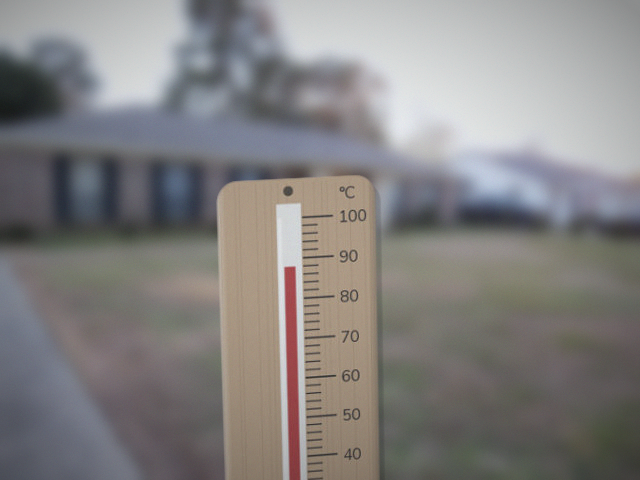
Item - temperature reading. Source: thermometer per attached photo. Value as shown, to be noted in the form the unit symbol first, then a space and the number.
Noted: °C 88
